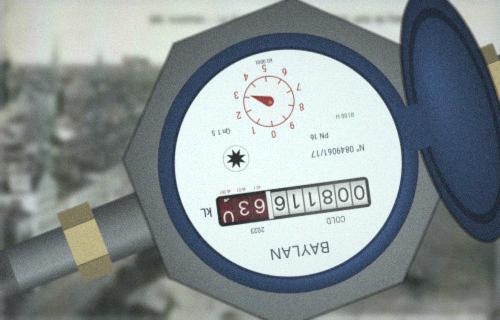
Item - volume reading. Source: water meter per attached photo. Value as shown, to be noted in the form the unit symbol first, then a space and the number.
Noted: kL 8116.6303
